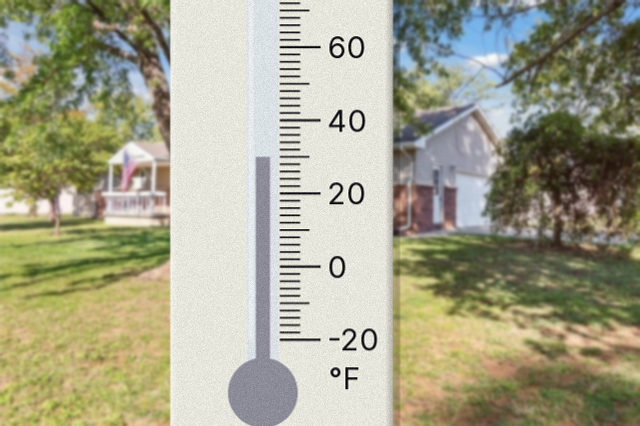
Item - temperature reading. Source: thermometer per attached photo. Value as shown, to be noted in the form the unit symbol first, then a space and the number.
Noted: °F 30
